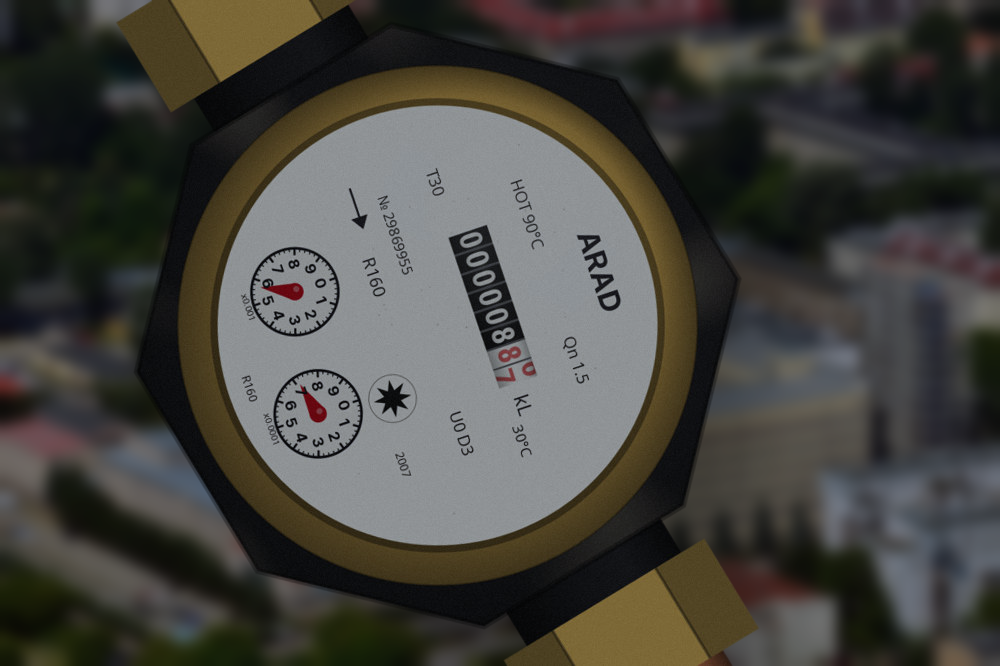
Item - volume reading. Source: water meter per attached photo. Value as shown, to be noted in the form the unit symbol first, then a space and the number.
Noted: kL 8.8657
